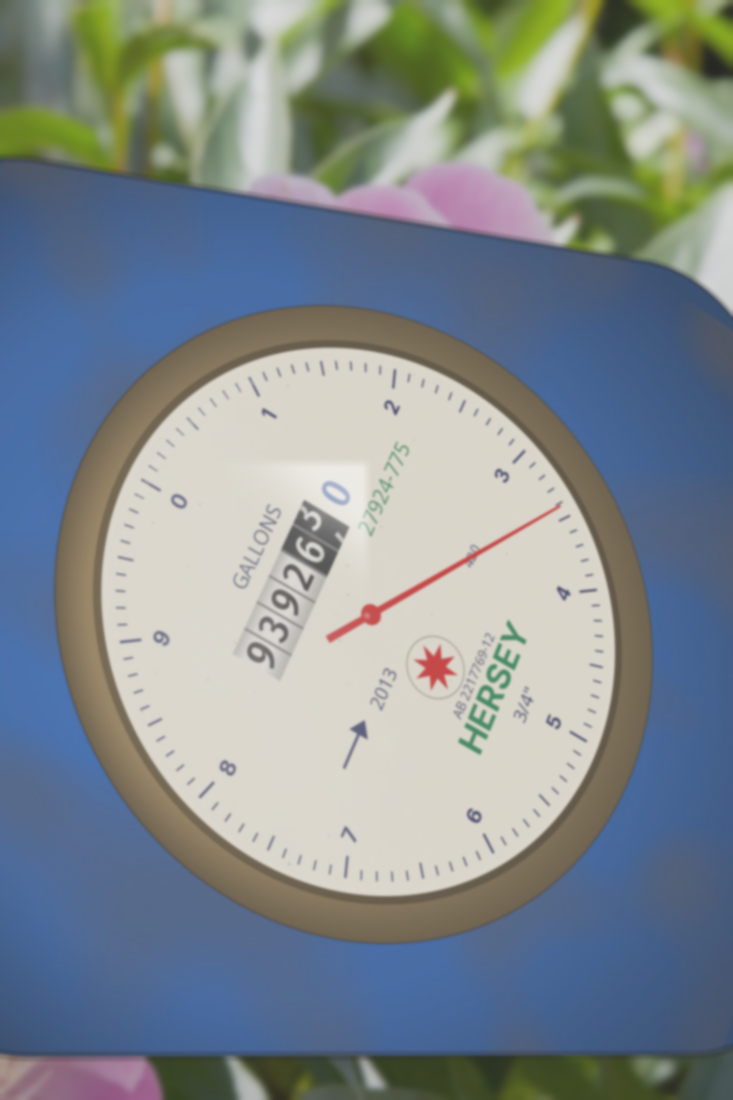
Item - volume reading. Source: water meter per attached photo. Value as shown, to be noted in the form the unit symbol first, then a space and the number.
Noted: gal 9392633.4
